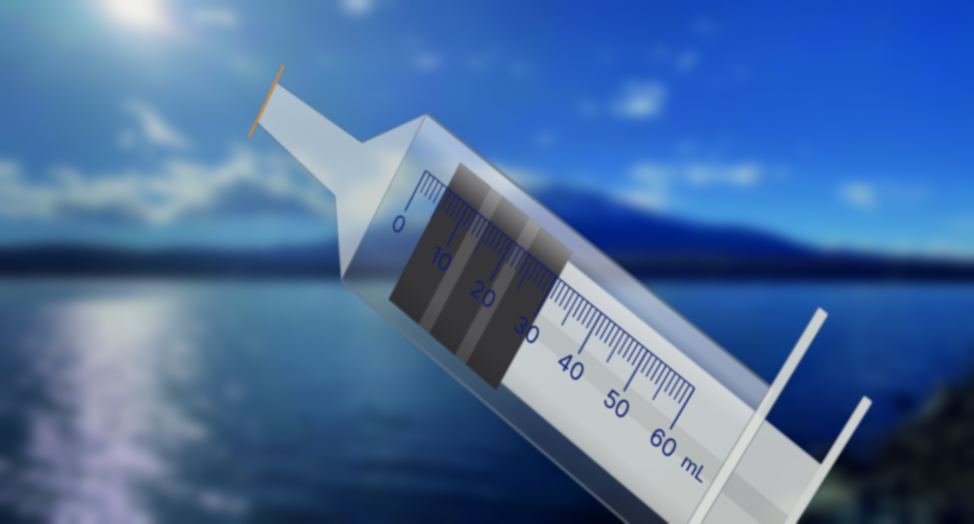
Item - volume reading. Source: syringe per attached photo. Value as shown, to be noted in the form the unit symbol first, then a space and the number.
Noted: mL 5
